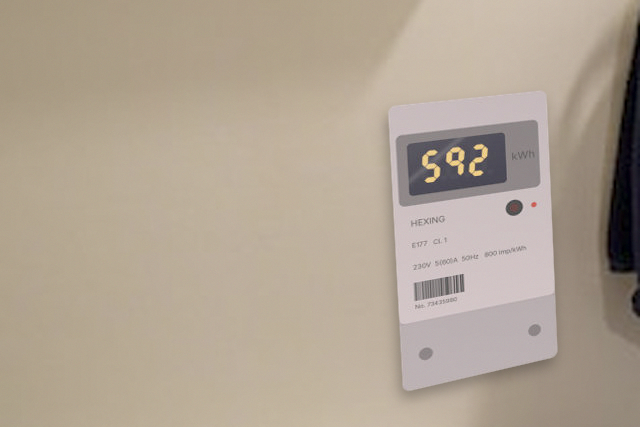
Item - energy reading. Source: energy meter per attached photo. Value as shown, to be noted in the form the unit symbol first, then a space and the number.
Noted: kWh 592
